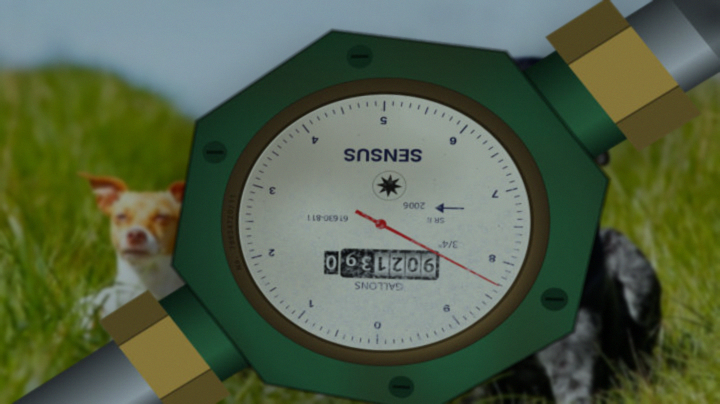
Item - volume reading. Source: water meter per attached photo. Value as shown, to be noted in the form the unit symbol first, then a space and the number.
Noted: gal 9021388.3
